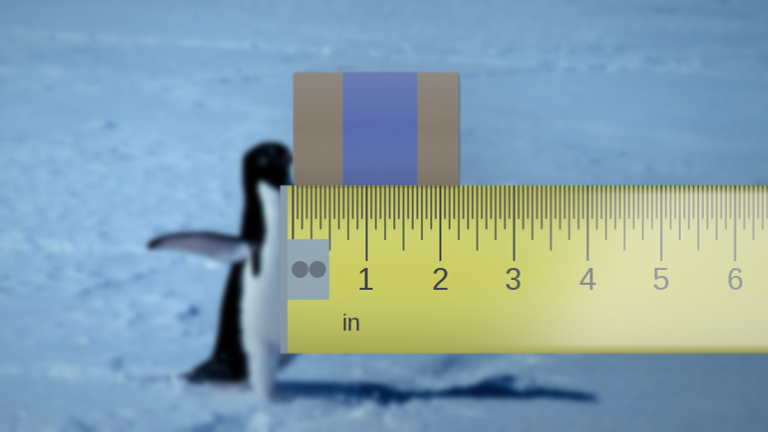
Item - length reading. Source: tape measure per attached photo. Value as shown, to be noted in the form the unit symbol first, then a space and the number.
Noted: in 2.25
